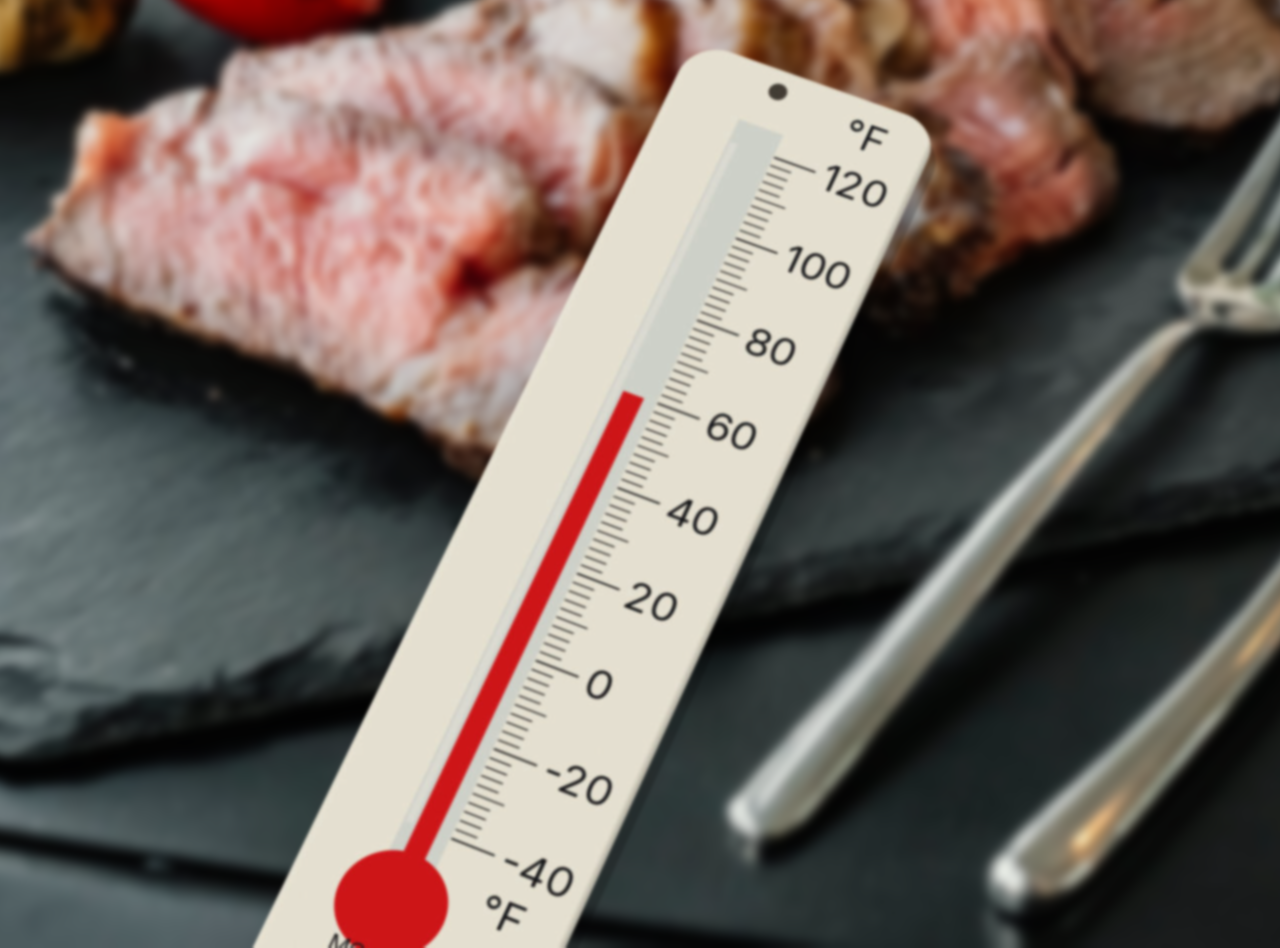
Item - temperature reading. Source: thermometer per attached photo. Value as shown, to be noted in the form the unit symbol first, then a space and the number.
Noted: °F 60
